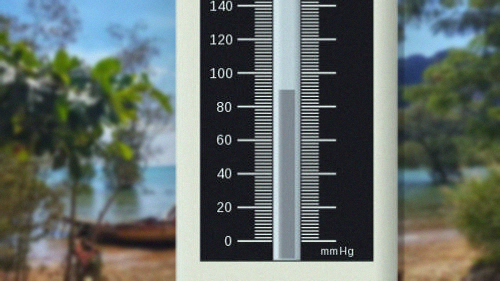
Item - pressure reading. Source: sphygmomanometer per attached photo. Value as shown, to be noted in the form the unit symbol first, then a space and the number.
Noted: mmHg 90
